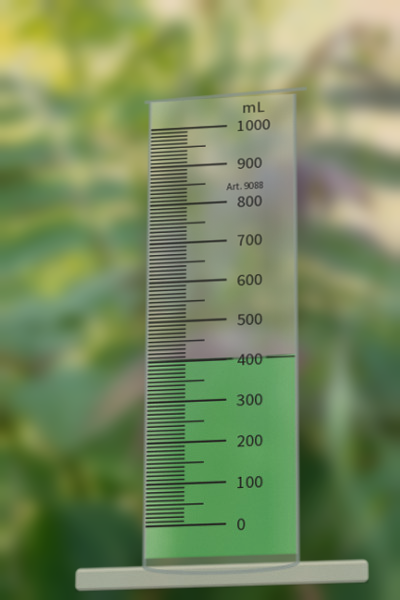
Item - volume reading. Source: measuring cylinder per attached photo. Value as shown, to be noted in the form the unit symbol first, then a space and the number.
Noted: mL 400
